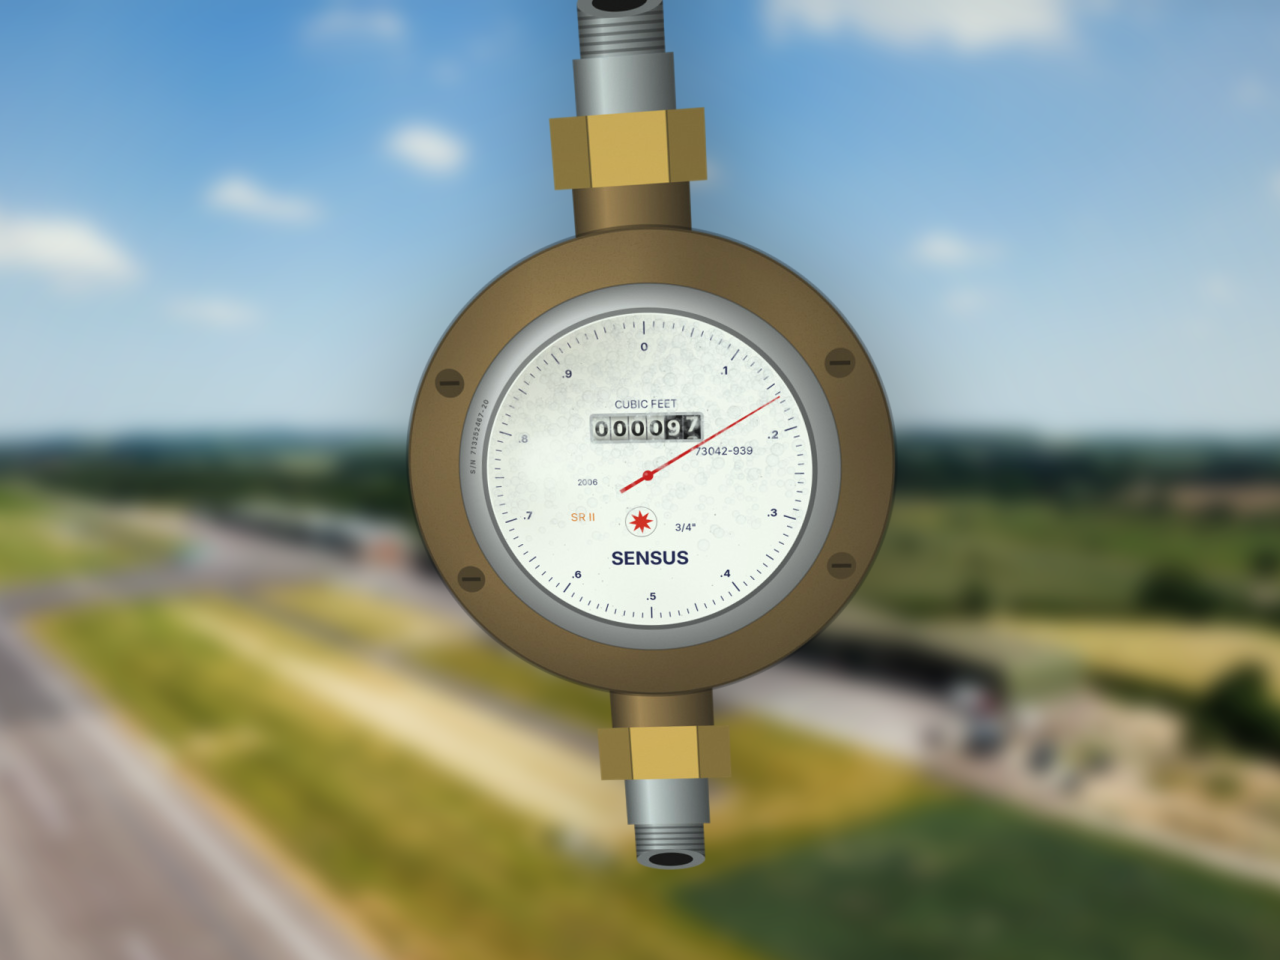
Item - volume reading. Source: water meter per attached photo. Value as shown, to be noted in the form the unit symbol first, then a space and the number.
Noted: ft³ 97.16
